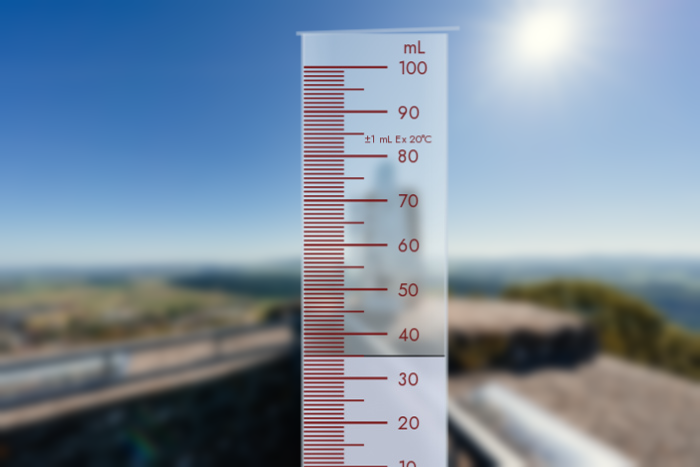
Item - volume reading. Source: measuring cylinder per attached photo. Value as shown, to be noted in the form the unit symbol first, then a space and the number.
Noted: mL 35
